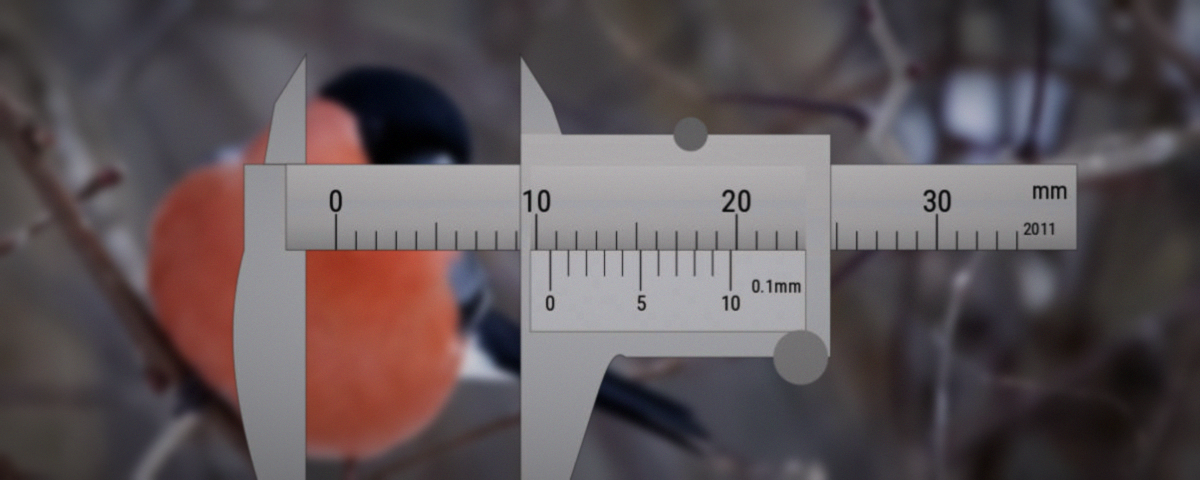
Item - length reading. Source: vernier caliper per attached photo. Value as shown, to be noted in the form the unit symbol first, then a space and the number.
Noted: mm 10.7
